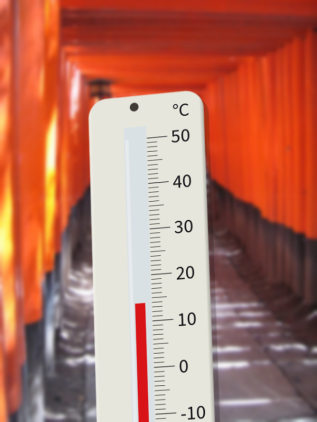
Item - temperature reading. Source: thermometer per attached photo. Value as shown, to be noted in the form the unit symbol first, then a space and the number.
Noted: °C 14
